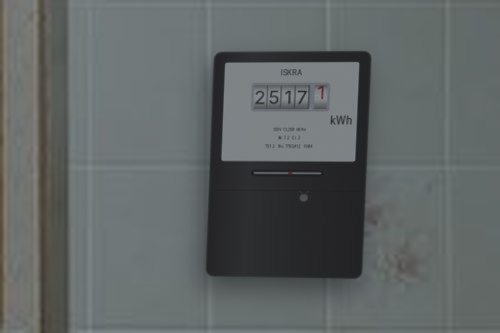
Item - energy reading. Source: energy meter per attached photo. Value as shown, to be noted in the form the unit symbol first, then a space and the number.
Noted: kWh 2517.1
